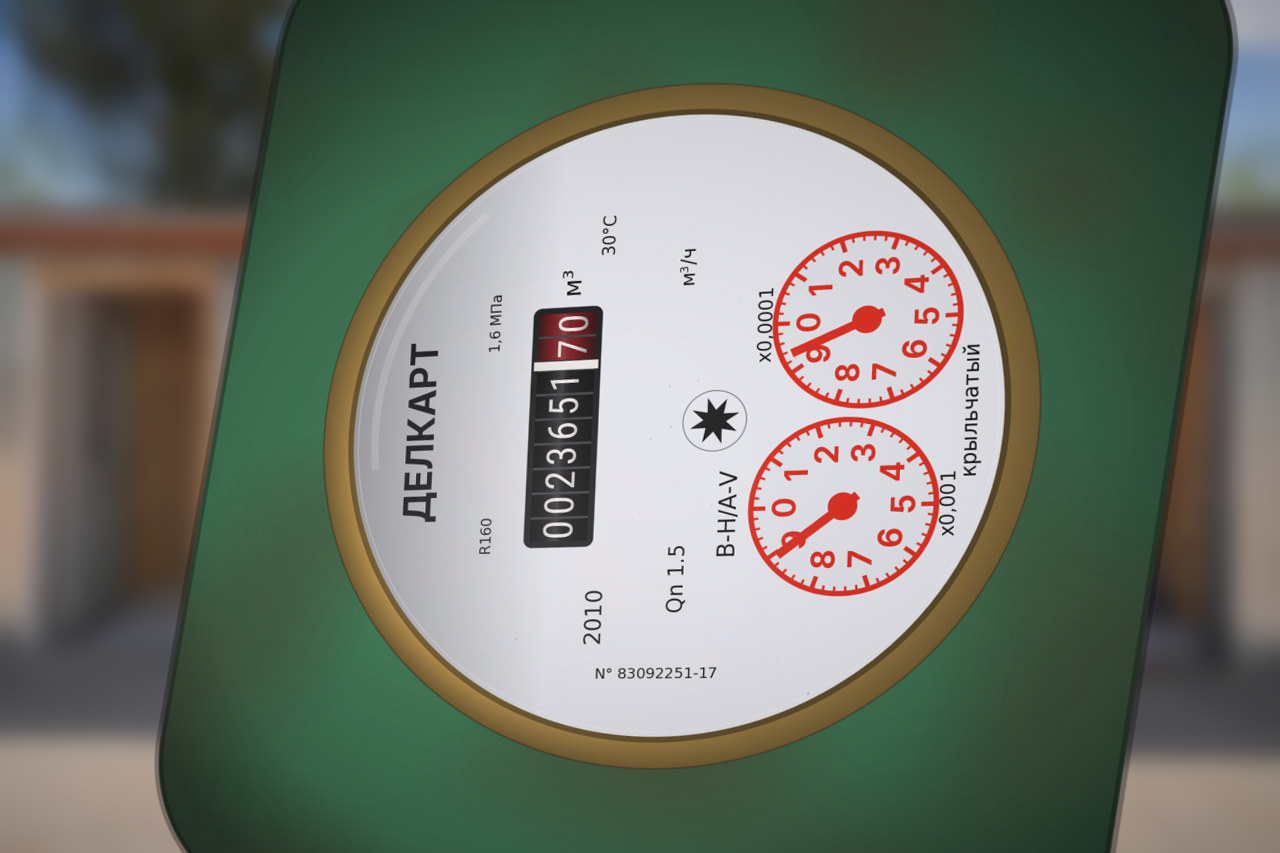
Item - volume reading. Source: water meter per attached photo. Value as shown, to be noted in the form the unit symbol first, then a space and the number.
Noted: m³ 23651.6989
